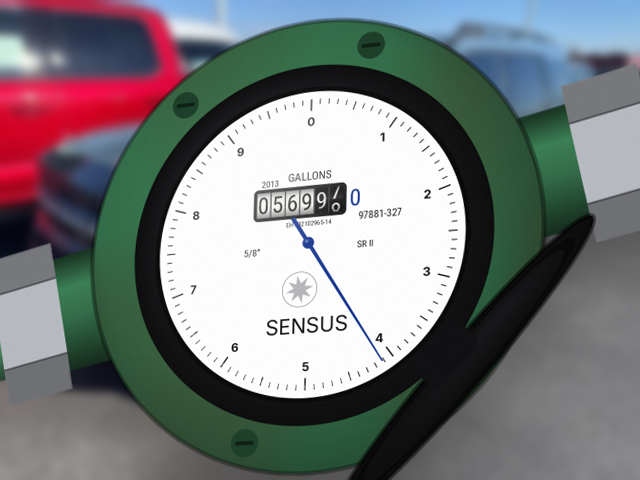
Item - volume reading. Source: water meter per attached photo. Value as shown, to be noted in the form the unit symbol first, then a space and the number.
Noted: gal 569974.1
